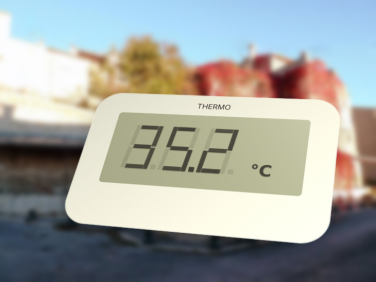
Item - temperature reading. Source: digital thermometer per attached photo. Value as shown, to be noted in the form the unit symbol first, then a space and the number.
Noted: °C 35.2
